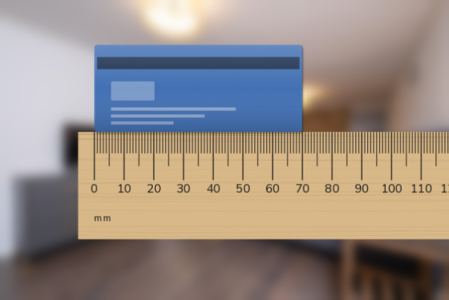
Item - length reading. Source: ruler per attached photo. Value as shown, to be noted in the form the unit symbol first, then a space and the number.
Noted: mm 70
